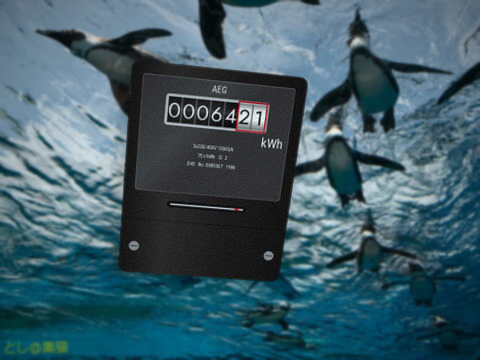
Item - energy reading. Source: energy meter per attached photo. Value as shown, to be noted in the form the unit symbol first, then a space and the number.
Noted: kWh 64.21
